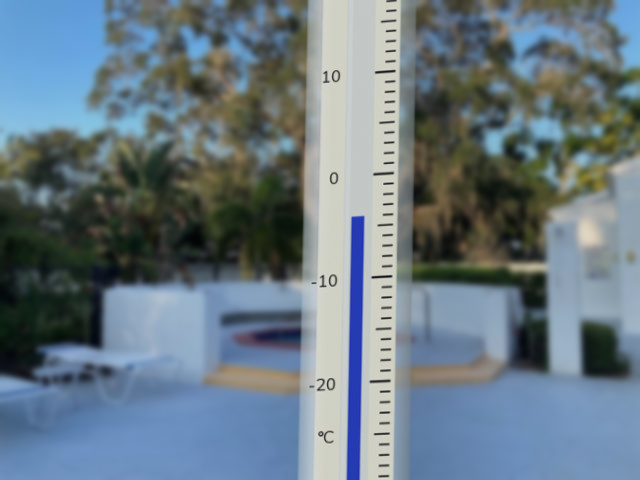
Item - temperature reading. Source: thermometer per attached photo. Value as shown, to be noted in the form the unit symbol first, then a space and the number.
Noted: °C -4
